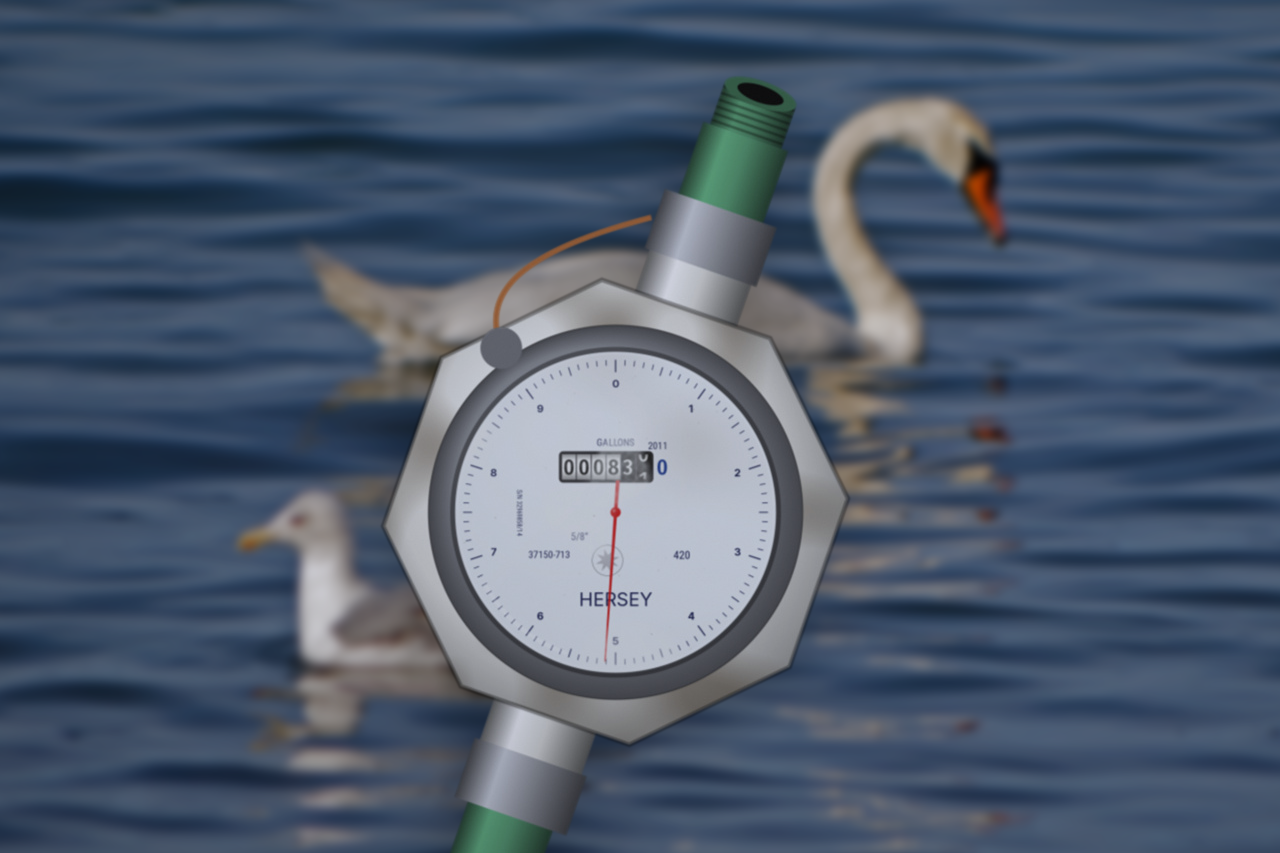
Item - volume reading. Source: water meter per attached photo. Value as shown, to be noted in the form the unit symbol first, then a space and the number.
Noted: gal 8305.1
